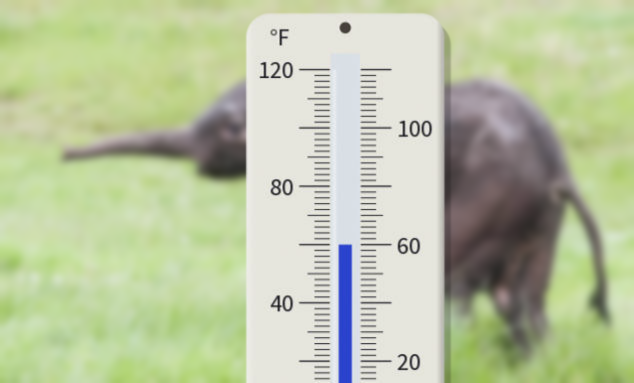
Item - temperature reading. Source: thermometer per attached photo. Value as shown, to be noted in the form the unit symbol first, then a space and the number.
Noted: °F 60
